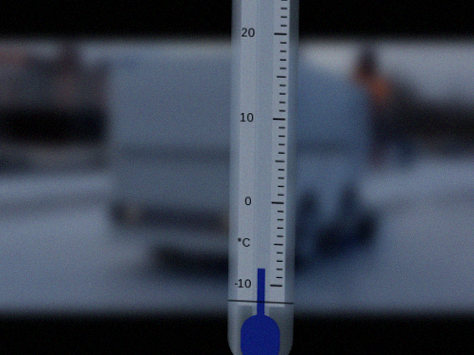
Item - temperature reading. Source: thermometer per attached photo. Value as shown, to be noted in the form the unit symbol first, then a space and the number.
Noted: °C -8
